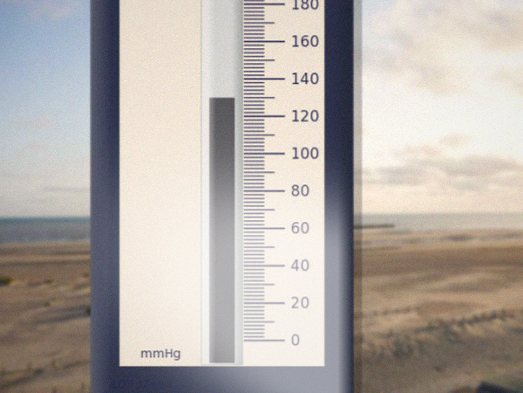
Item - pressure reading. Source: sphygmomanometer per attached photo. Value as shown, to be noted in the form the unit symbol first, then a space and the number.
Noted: mmHg 130
